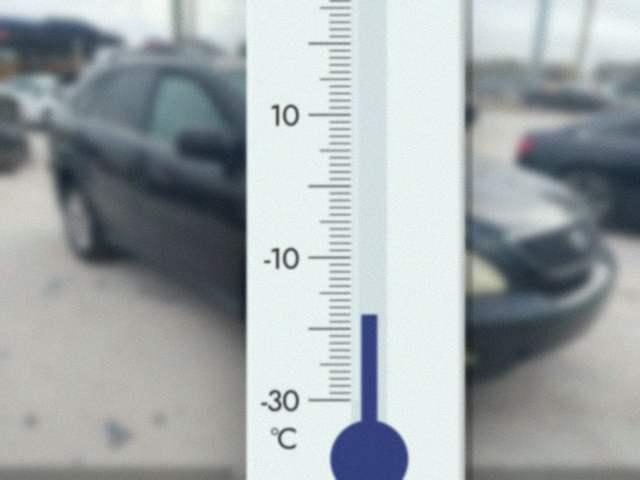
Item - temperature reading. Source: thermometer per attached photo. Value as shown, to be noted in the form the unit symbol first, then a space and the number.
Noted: °C -18
